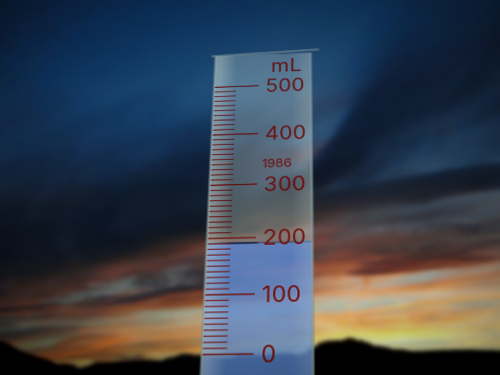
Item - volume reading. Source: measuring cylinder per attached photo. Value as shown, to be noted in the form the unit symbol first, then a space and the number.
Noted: mL 190
